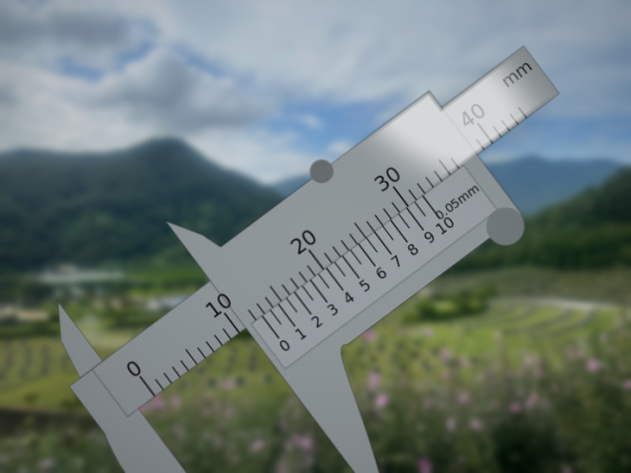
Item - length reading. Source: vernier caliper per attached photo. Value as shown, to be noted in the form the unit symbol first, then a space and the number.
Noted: mm 12.7
